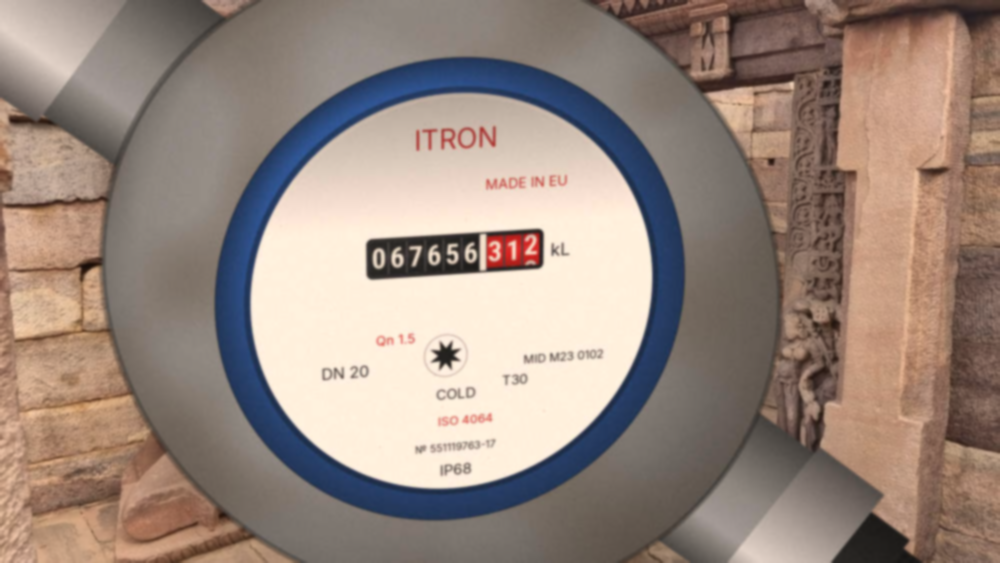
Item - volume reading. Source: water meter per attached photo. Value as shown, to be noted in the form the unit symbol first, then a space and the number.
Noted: kL 67656.312
